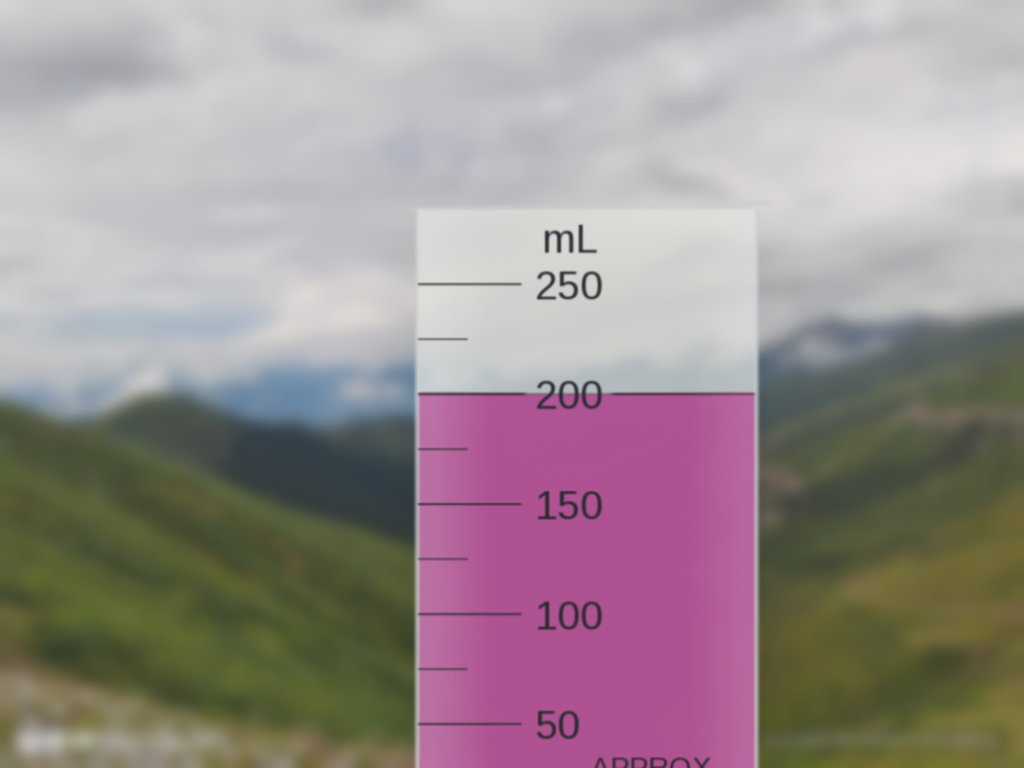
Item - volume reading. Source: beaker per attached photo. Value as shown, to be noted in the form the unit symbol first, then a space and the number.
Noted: mL 200
